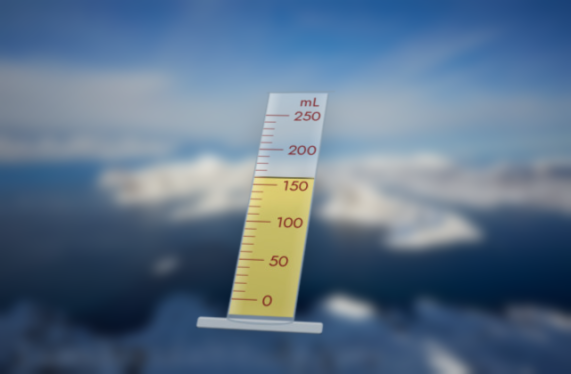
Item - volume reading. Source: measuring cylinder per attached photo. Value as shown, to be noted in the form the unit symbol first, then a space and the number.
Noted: mL 160
